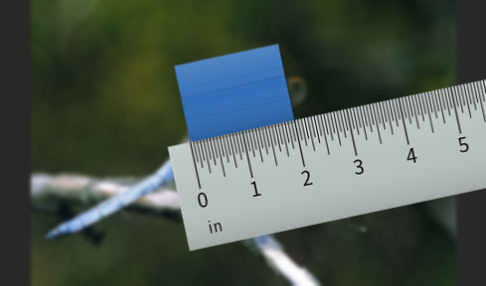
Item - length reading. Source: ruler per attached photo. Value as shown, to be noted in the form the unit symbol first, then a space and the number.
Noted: in 2
